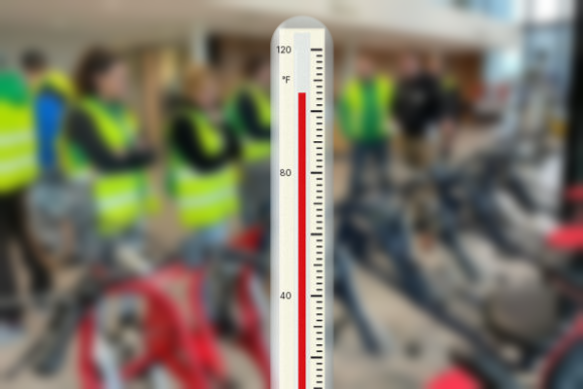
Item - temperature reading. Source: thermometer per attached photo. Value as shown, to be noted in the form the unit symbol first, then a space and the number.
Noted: °F 106
